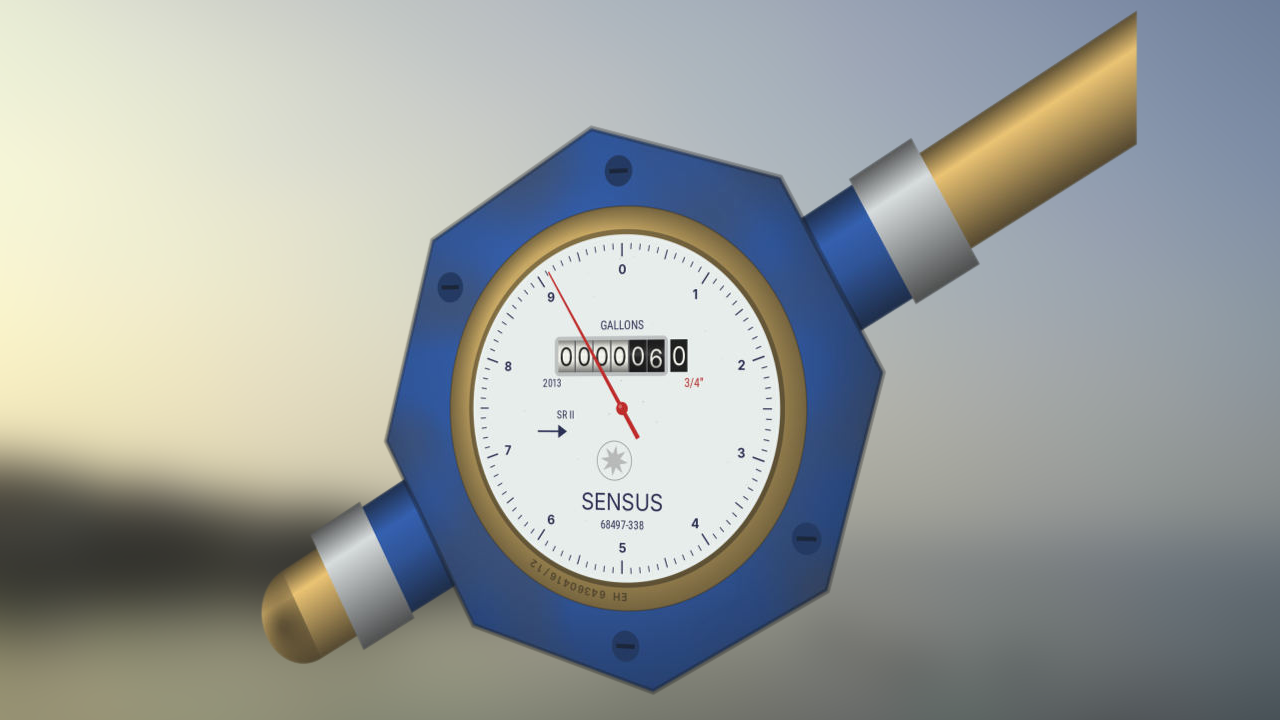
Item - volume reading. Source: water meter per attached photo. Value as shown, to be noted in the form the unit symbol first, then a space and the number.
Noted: gal 59.1
